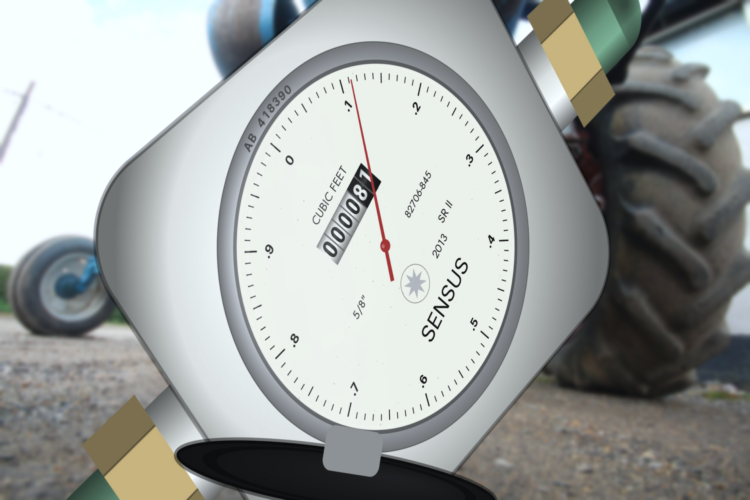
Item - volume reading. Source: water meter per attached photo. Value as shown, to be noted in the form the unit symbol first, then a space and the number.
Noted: ft³ 81.11
